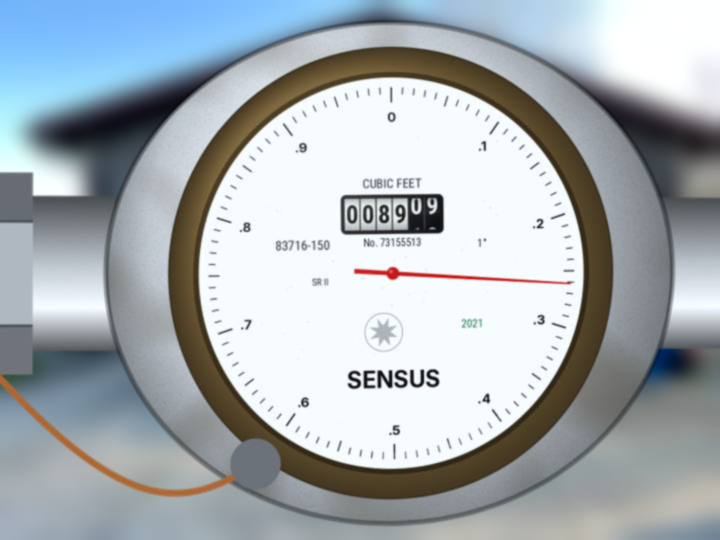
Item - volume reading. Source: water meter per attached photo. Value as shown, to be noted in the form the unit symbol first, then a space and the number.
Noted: ft³ 8909.26
